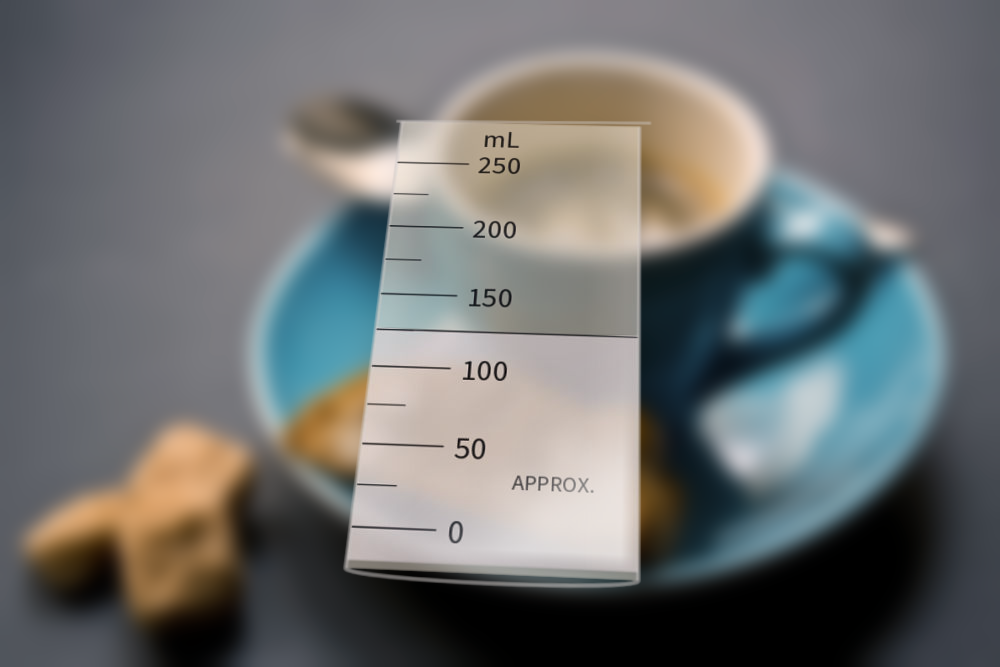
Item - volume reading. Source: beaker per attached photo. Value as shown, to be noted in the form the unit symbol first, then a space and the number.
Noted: mL 125
